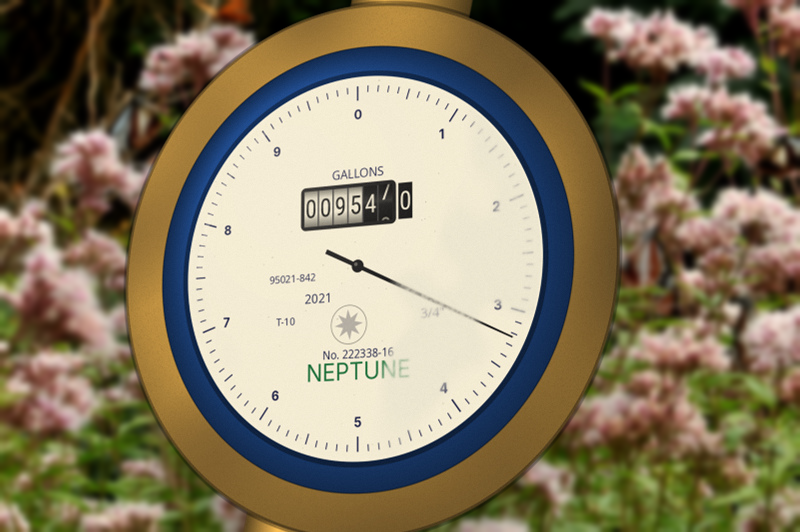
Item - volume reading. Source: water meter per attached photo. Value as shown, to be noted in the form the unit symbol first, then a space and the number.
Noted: gal 95473.2
